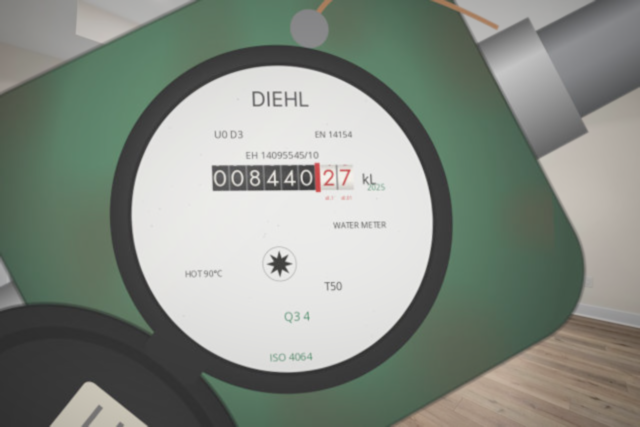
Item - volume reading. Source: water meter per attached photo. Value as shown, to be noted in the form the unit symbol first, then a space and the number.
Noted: kL 8440.27
